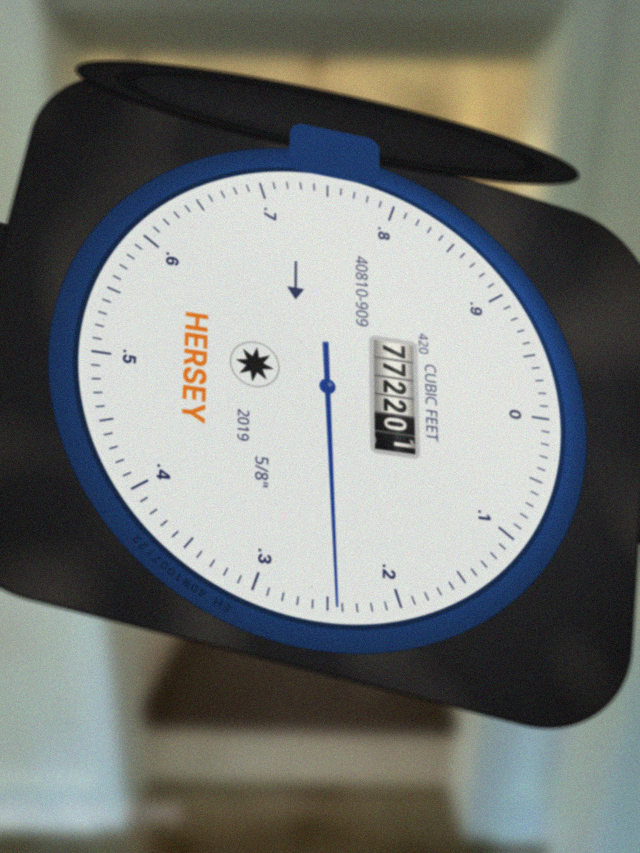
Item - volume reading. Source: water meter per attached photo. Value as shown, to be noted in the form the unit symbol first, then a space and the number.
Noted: ft³ 772201.24
